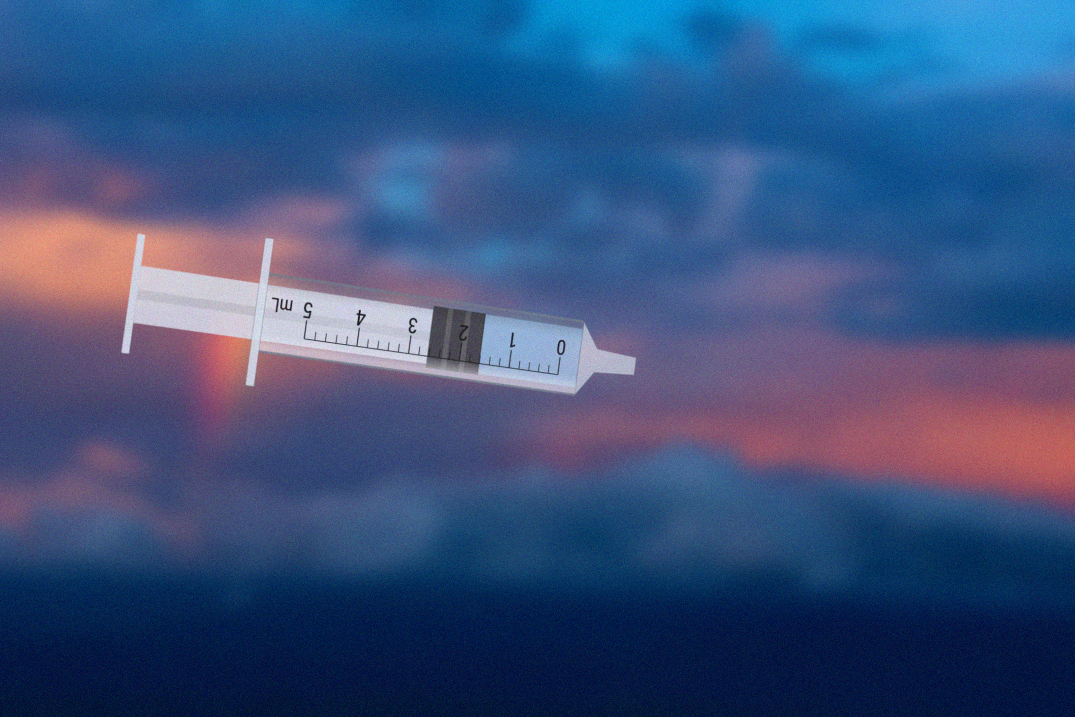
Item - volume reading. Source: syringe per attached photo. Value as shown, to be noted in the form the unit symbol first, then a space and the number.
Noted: mL 1.6
